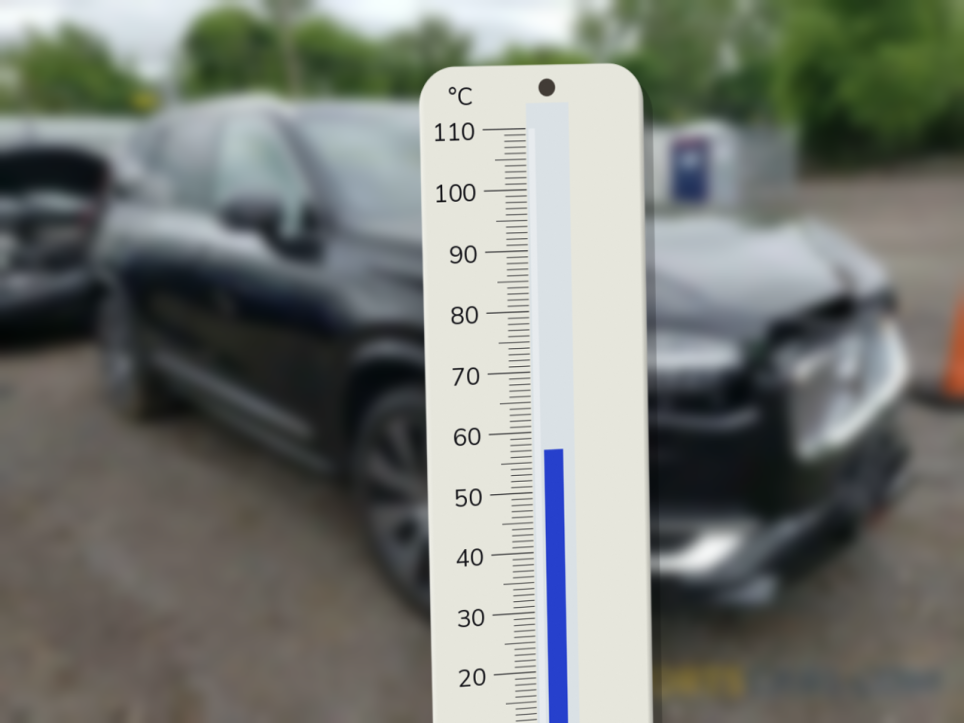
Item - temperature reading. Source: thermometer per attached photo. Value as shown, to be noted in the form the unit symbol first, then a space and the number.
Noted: °C 57
